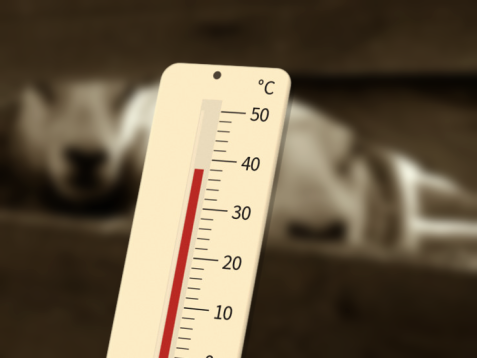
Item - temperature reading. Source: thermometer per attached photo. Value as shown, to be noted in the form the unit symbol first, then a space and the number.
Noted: °C 38
